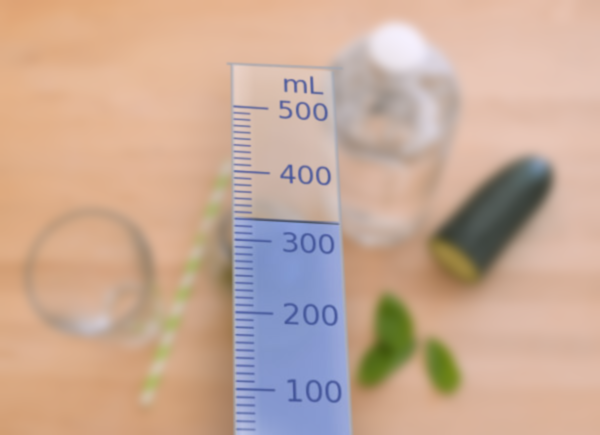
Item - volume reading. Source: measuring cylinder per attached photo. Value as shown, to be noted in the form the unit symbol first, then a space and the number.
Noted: mL 330
